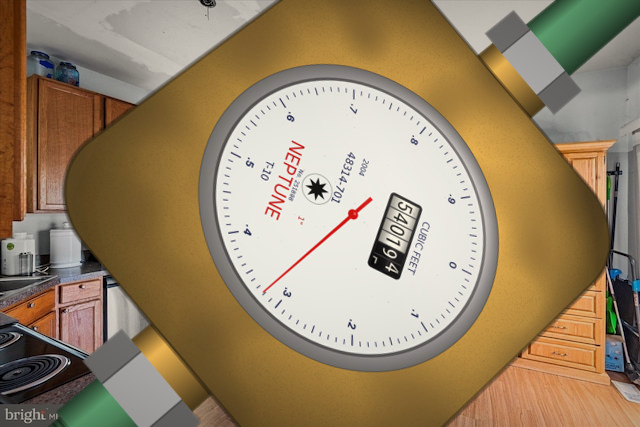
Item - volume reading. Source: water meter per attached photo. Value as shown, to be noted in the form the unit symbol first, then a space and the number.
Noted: ft³ 540194.32
